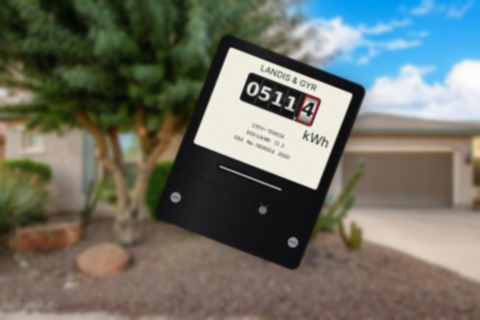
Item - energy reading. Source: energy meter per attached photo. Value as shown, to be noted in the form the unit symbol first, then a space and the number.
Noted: kWh 511.4
